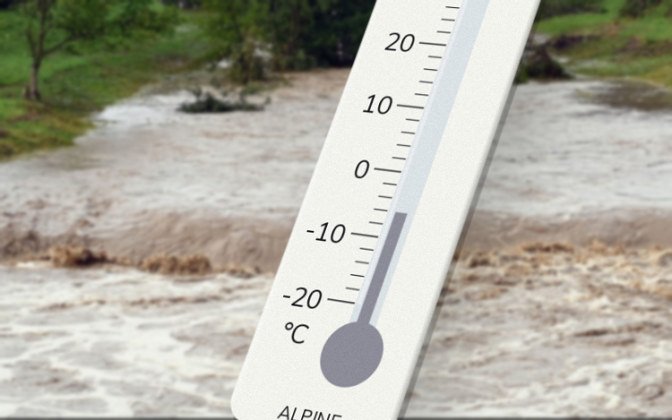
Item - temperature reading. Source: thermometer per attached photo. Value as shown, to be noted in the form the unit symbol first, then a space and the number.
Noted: °C -6
